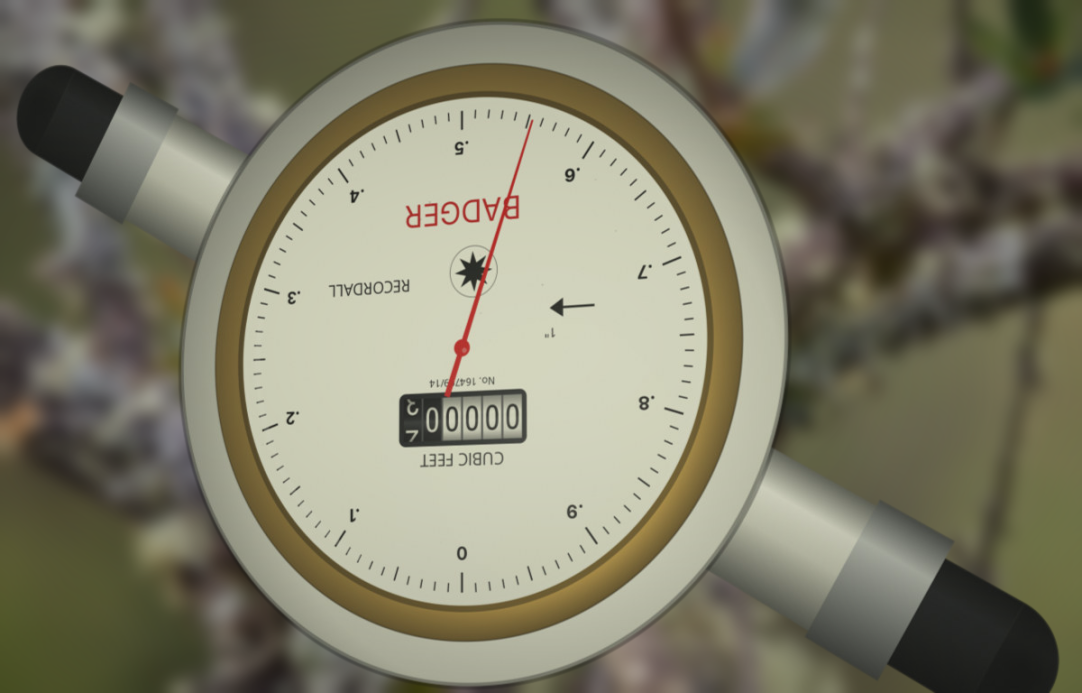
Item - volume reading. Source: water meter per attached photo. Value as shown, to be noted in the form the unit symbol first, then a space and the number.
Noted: ft³ 2.55
